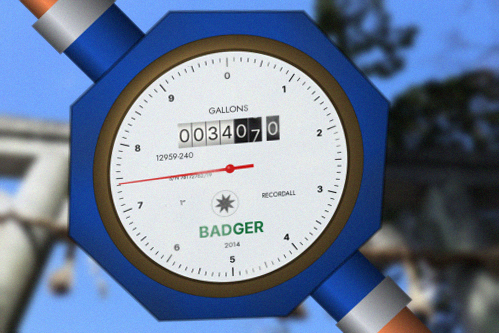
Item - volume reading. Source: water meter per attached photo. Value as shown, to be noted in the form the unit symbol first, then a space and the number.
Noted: gal 34067.4
